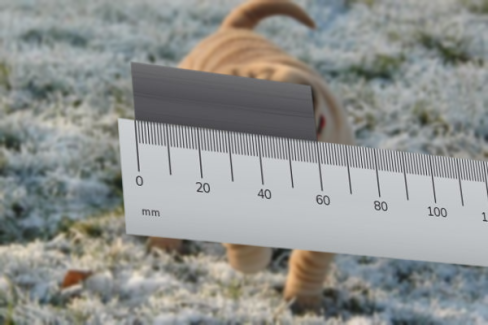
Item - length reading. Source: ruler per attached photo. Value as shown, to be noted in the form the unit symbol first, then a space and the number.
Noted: mm 60
